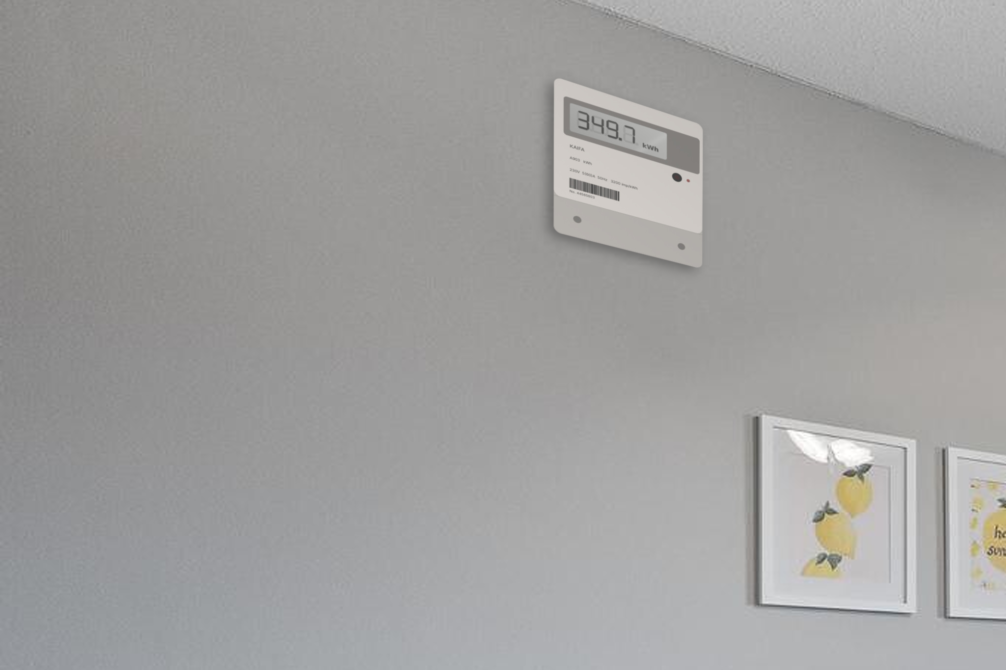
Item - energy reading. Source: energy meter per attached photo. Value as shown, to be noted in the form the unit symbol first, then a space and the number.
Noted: kWh 349.7
